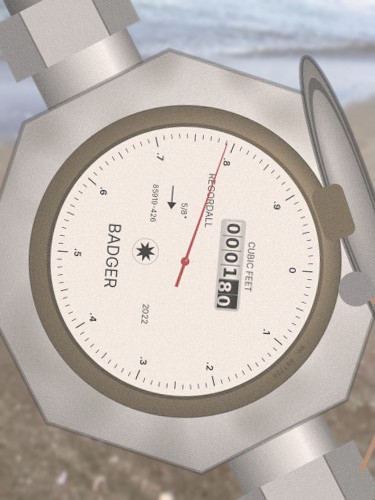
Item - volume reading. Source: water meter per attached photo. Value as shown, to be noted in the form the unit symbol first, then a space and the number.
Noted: ft³ 179.79
